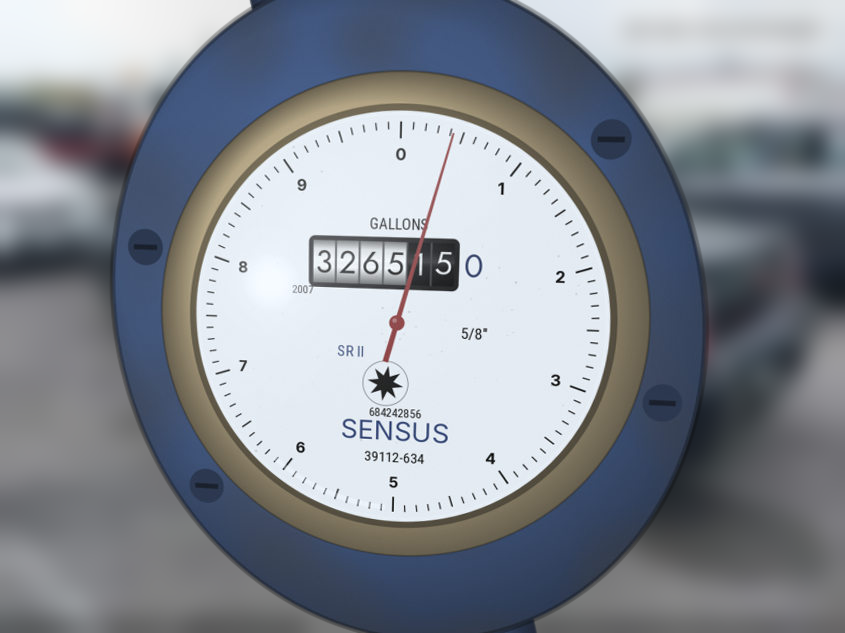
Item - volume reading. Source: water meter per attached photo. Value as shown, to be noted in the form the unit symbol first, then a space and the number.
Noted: gal 3265150.4
